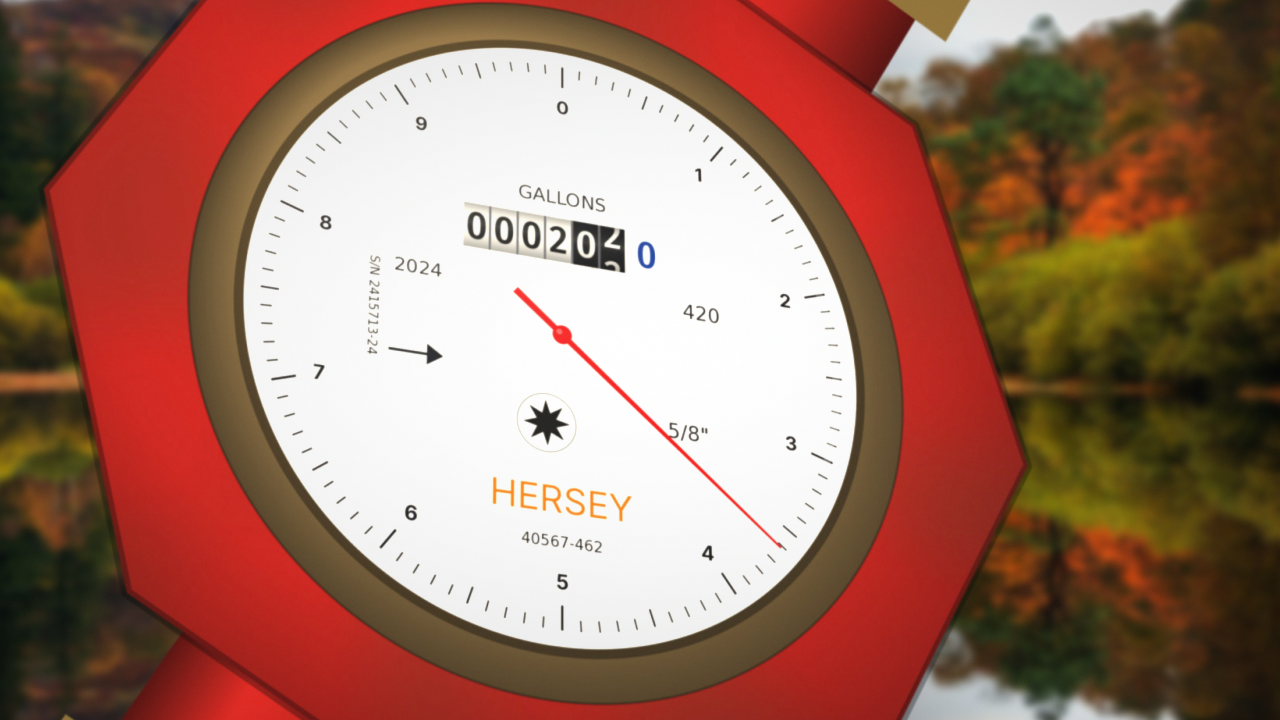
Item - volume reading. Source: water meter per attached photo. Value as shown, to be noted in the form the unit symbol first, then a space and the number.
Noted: gal 2023.6
